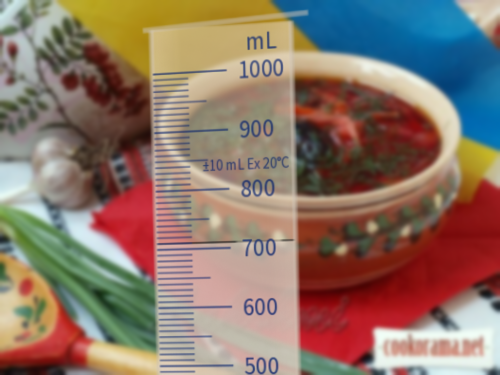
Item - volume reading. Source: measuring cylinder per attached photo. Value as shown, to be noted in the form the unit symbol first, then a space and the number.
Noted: mL 710
